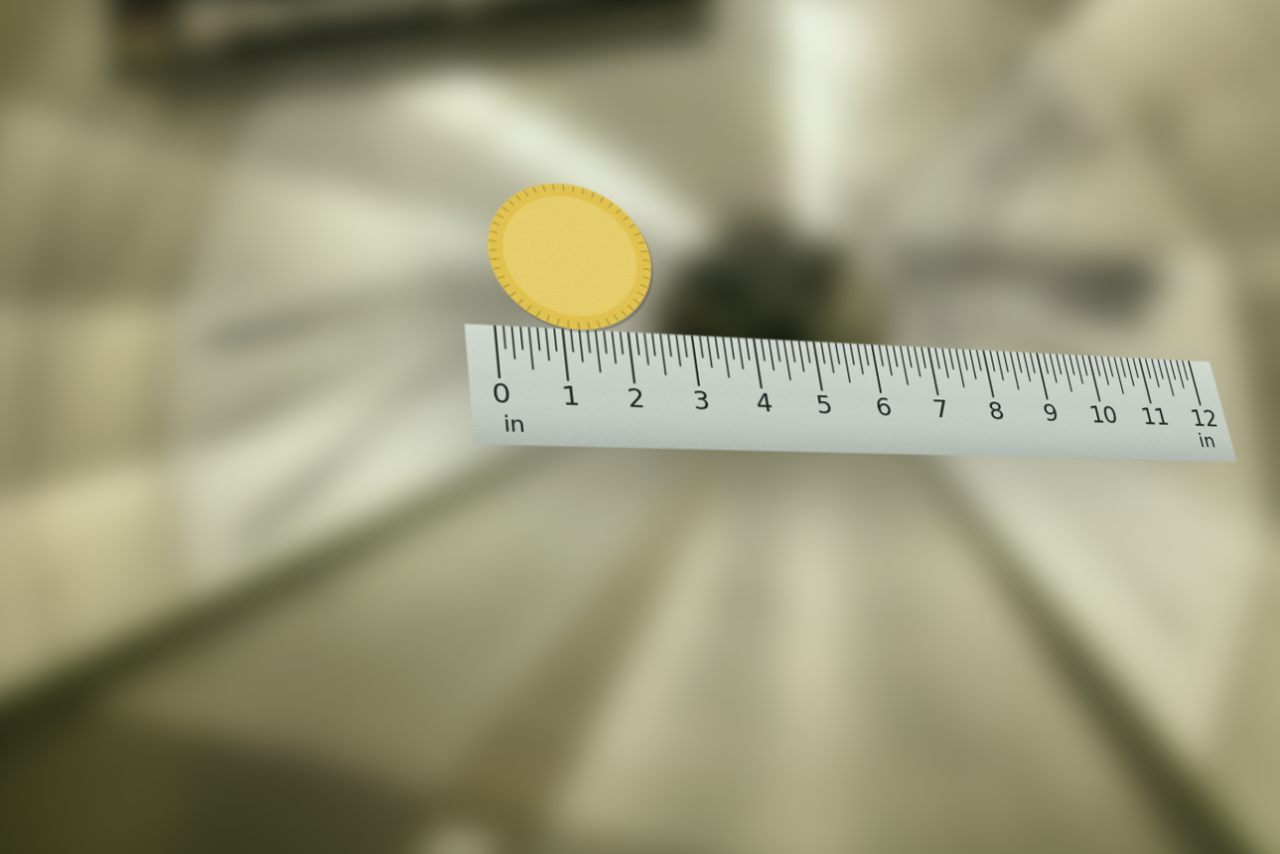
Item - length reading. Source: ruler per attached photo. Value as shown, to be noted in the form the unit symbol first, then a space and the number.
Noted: in 2.5
